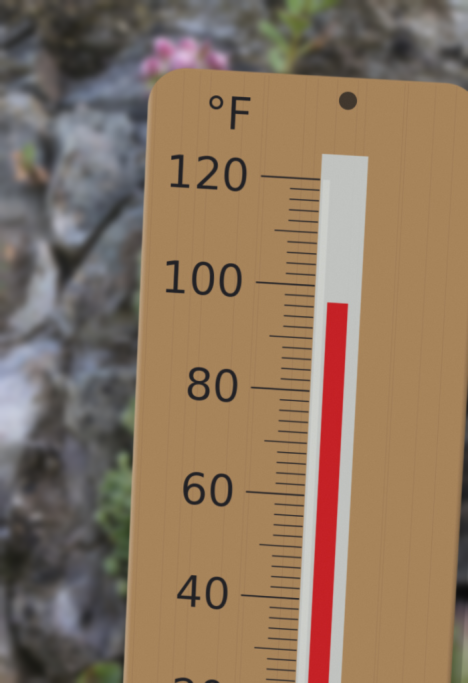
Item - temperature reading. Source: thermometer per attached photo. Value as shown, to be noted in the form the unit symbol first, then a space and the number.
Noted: °F 97
